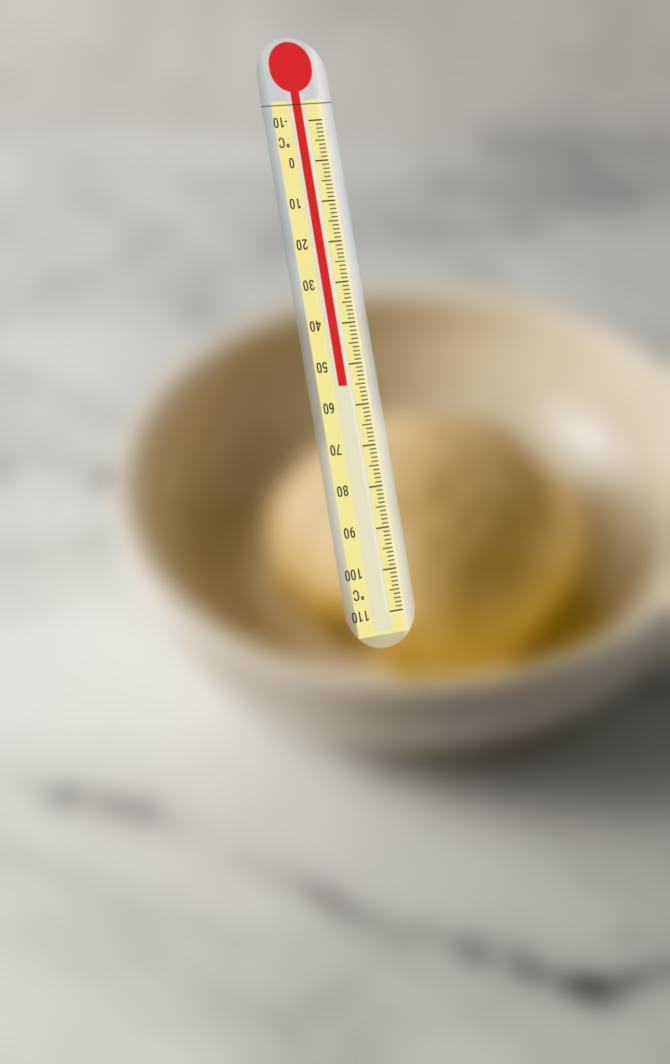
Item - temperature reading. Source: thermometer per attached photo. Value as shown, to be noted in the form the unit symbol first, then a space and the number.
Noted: °C 55
